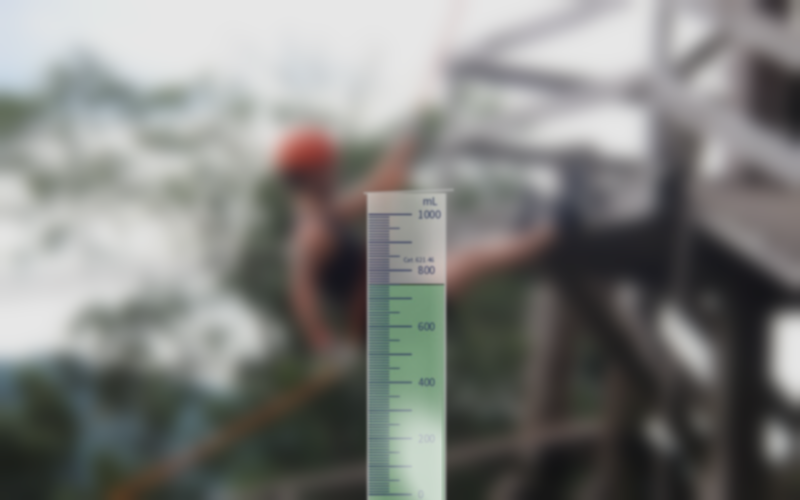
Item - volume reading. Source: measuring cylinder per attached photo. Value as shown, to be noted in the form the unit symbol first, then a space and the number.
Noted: mL 750
